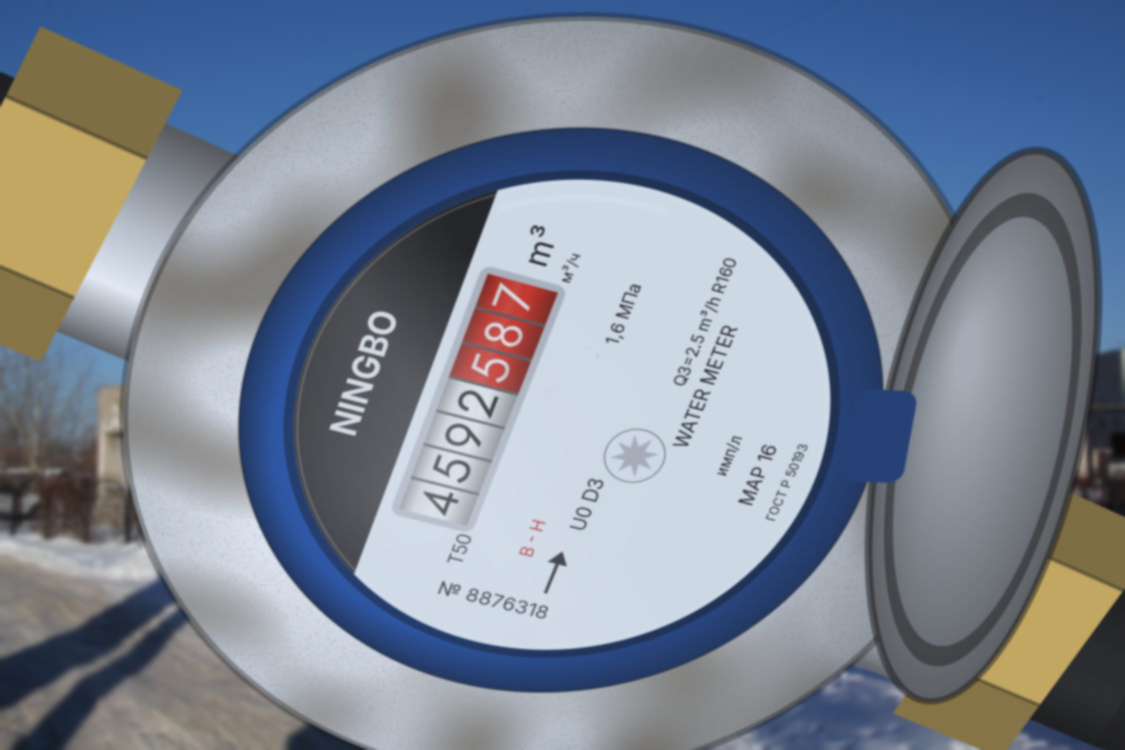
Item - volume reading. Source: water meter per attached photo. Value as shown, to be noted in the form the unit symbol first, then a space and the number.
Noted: m³ 4592.587
